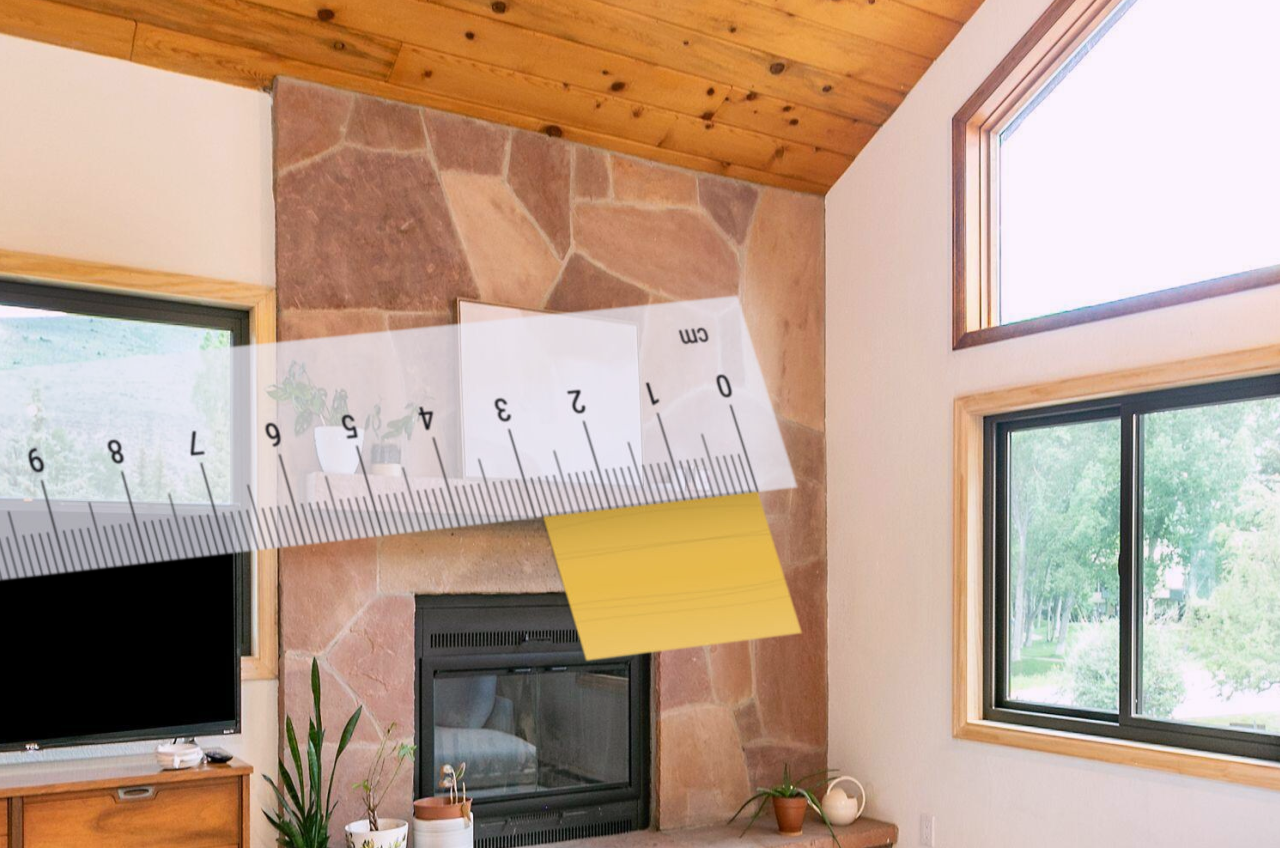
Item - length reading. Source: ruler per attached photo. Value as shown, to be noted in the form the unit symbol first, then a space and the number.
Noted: cm 2.9
